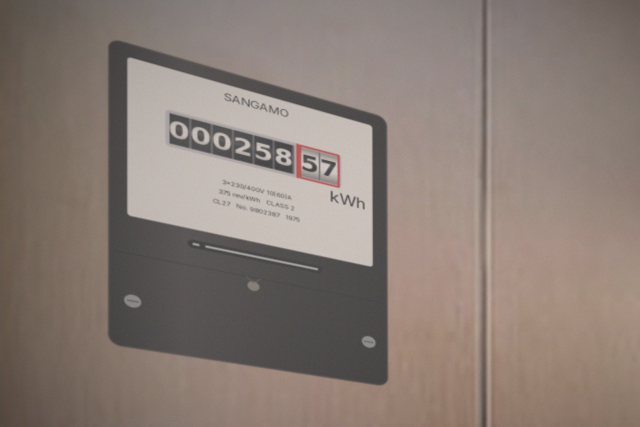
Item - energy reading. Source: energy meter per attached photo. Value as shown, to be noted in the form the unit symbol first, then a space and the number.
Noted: kWh 258.57
